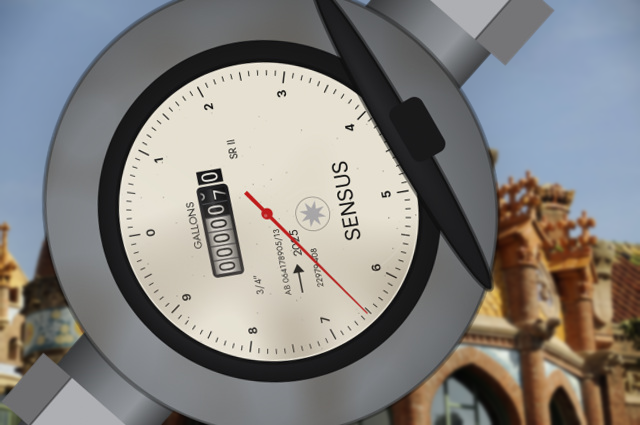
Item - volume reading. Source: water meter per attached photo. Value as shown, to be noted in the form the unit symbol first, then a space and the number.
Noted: gal 66.5
